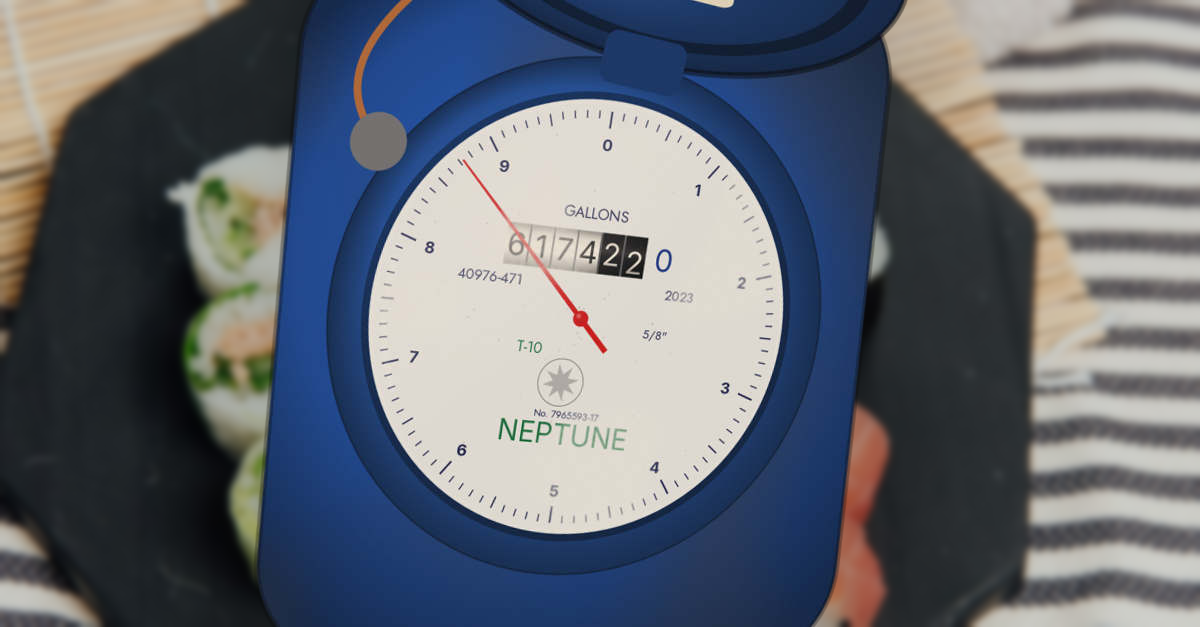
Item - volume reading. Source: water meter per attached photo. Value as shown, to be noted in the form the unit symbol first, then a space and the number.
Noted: gal 6174218.7
